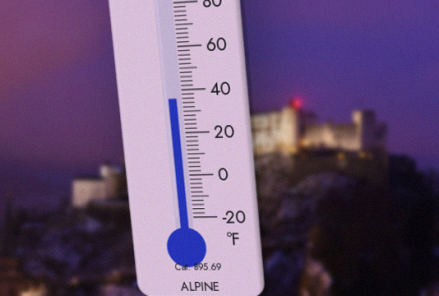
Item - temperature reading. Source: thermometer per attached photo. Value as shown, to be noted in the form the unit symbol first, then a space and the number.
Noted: °F 36
